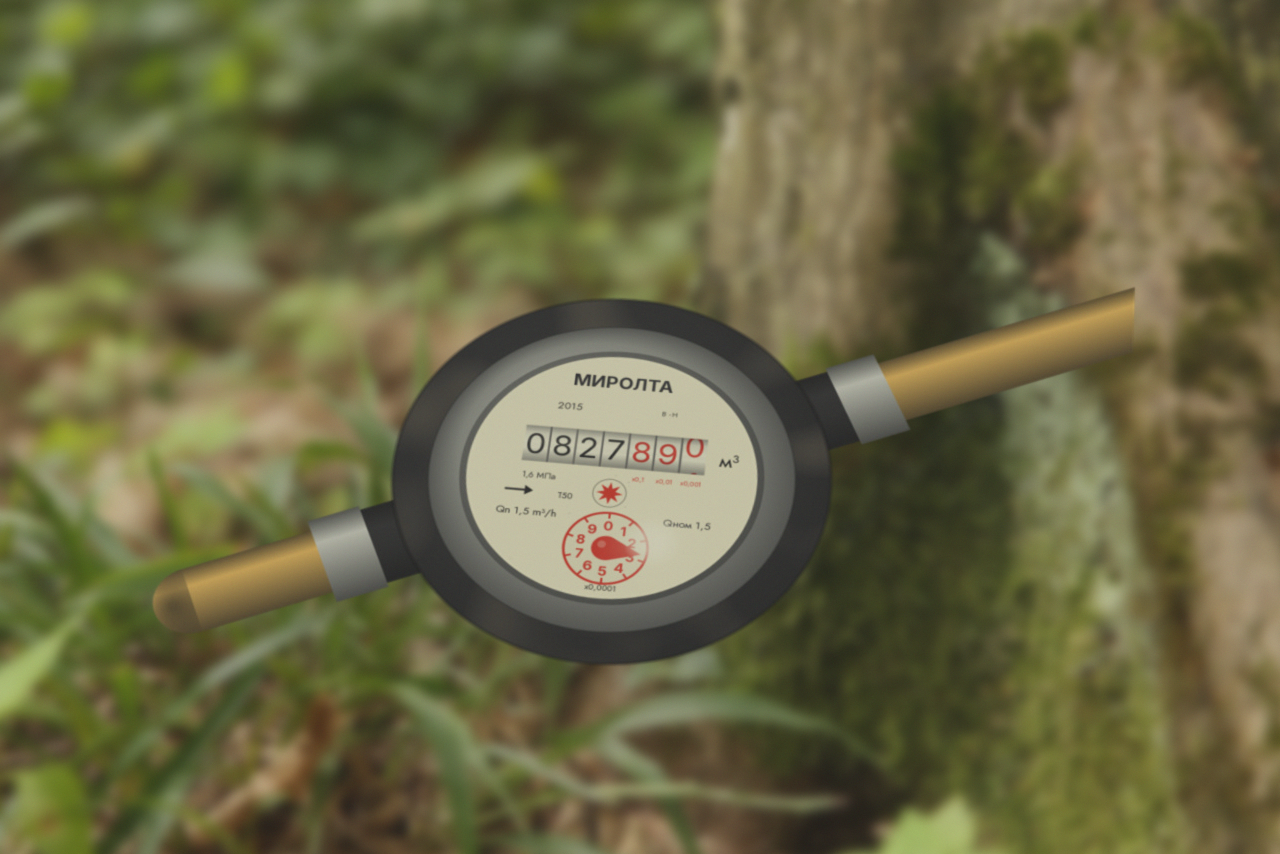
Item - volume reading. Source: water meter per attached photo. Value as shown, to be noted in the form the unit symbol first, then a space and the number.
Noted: m³ 827.8902
